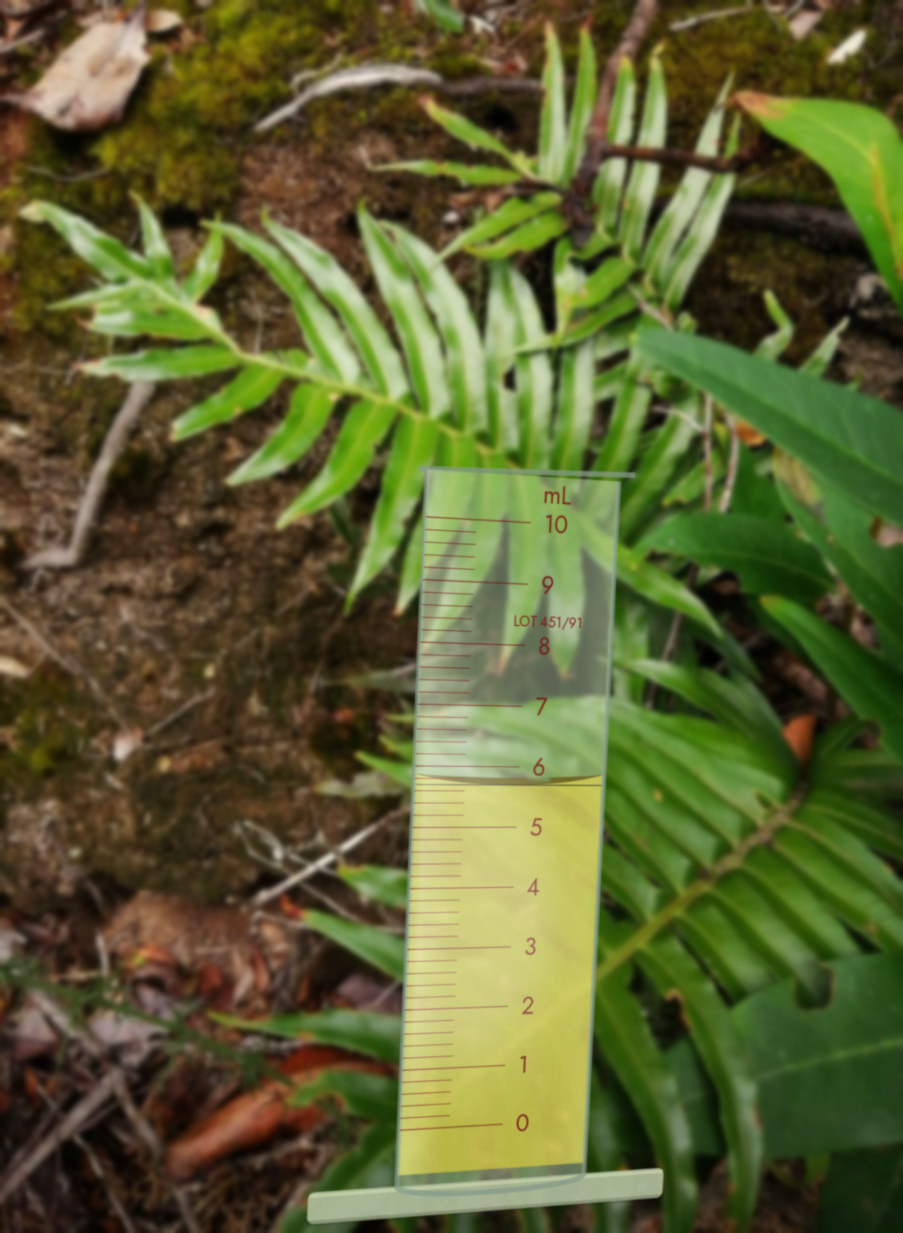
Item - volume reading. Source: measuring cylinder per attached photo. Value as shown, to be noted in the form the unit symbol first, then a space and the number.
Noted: mL 5.7
